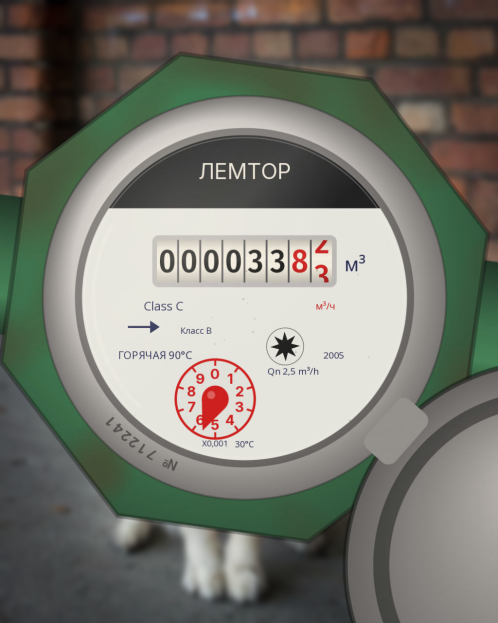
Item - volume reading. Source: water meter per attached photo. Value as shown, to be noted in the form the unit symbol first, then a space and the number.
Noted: m³ 33.825
